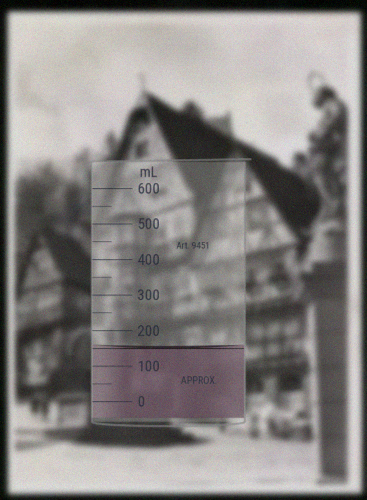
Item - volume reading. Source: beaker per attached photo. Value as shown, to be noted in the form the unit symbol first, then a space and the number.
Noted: mL 150
